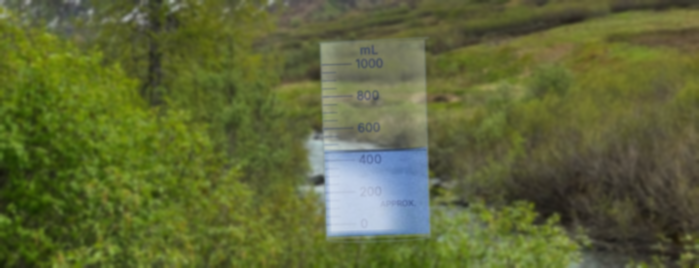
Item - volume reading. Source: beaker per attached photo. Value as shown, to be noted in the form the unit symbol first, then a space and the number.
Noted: mL 450
